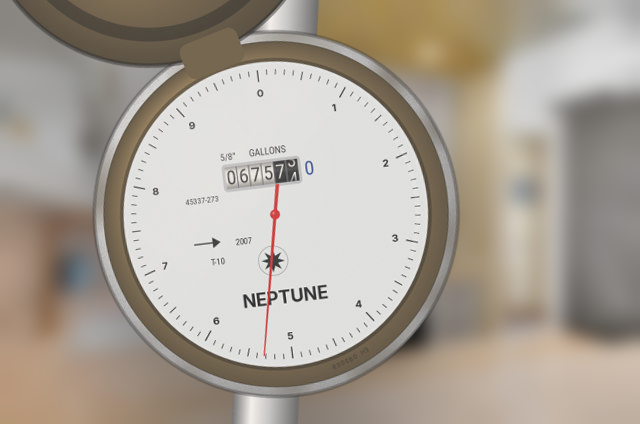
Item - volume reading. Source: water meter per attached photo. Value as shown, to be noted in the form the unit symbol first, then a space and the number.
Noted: gal 675735.3
